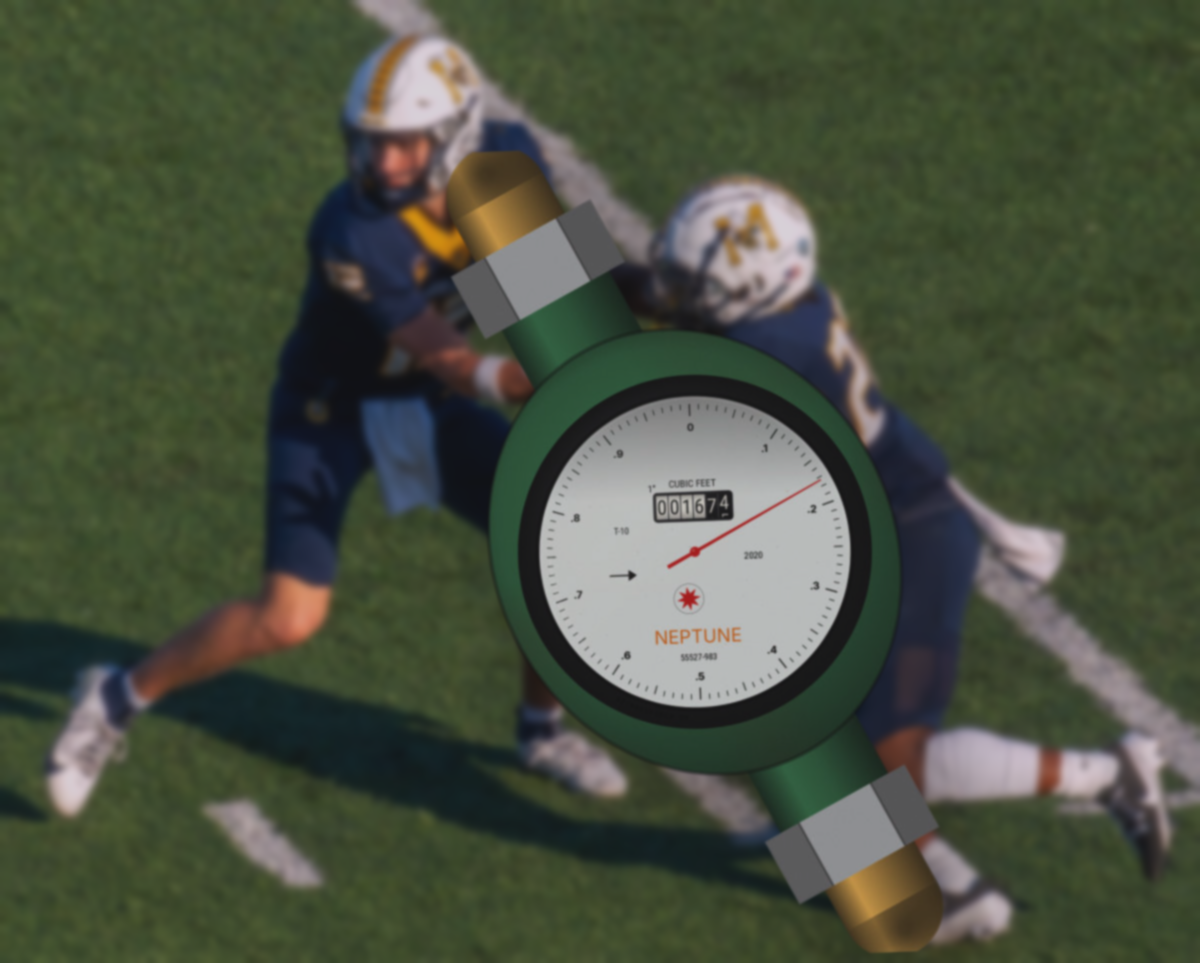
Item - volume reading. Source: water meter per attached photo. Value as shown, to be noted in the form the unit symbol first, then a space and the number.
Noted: ft³ 1674.17
